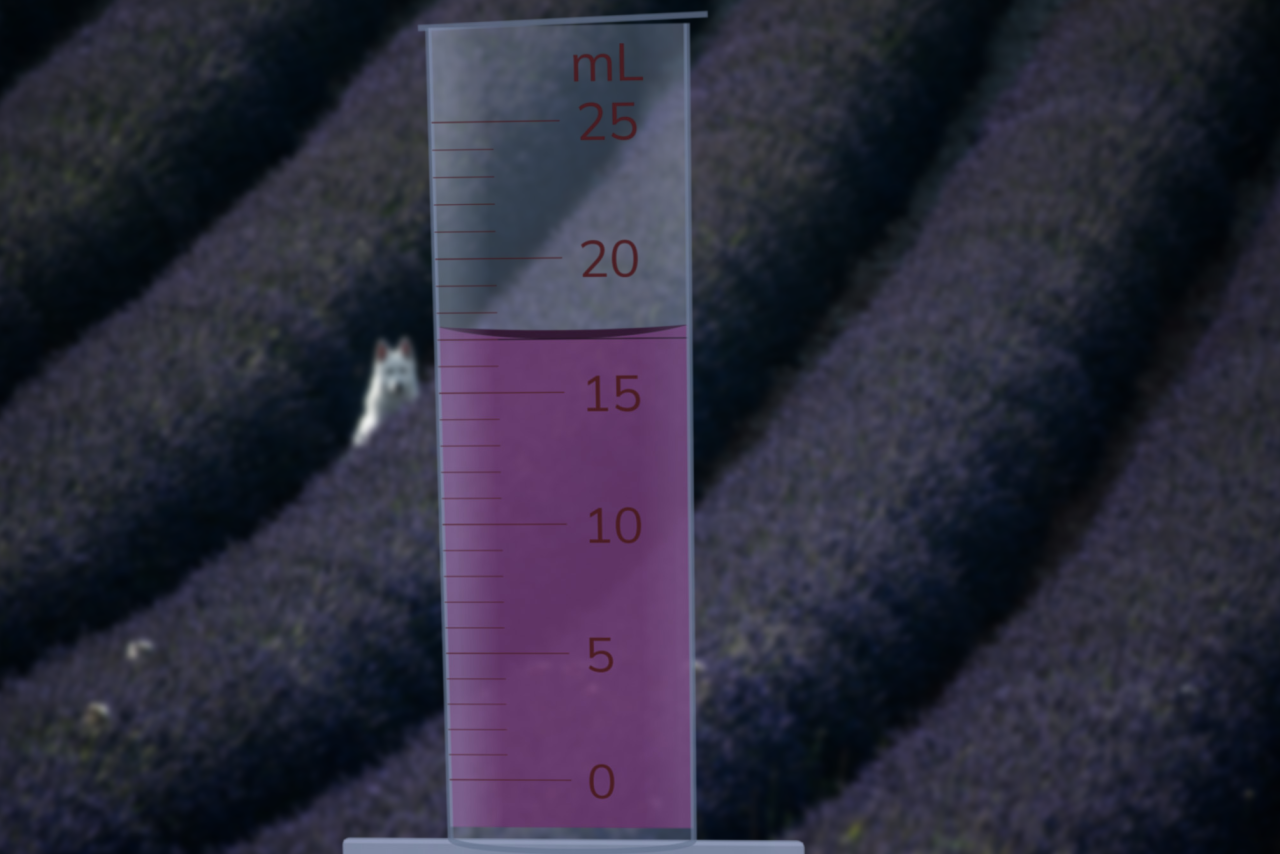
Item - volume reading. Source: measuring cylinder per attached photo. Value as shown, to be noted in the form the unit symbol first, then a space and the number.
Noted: mL 17
